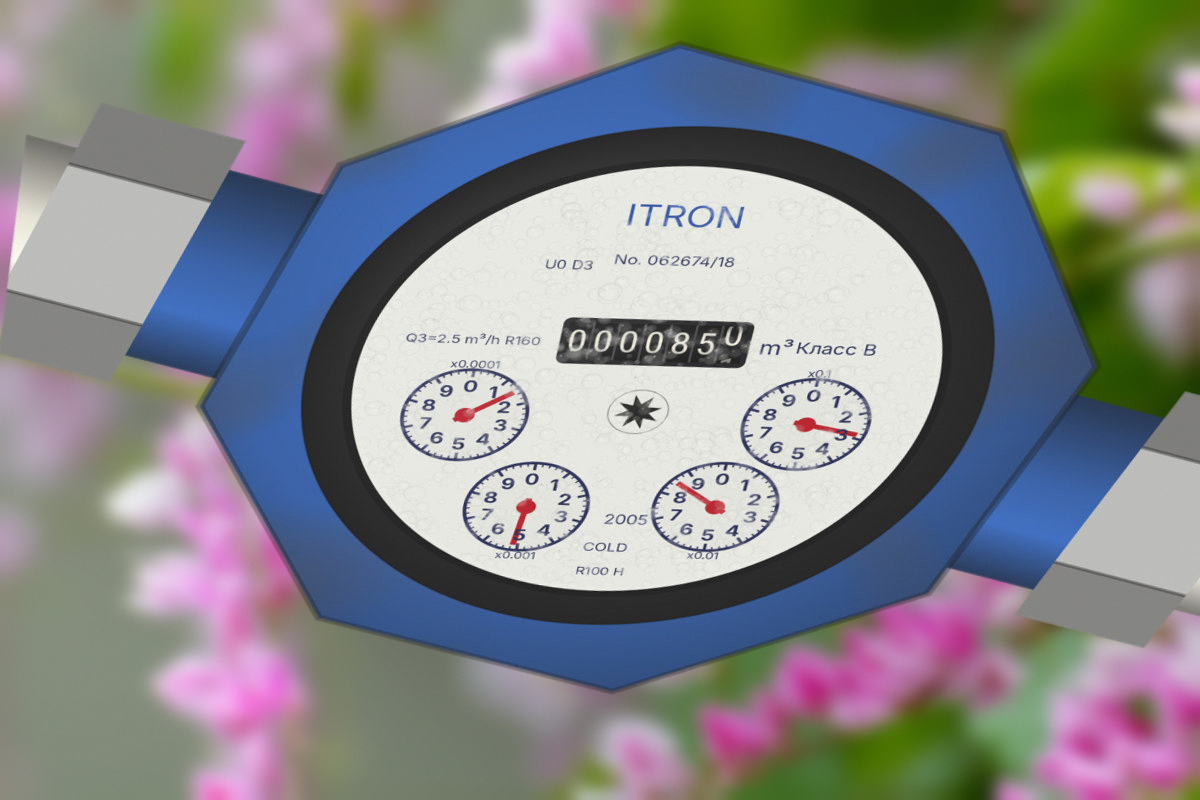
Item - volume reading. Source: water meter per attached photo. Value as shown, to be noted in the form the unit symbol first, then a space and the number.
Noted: m³ 850.2851
